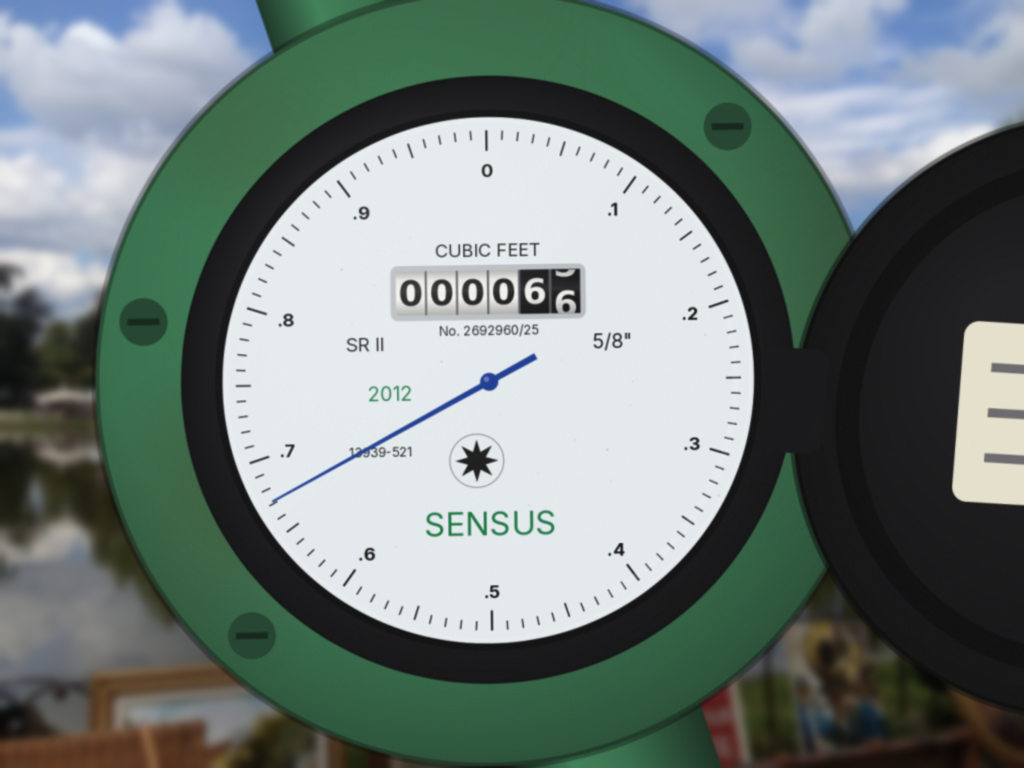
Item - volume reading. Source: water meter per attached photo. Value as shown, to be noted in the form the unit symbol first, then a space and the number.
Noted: ft³ 65.67
